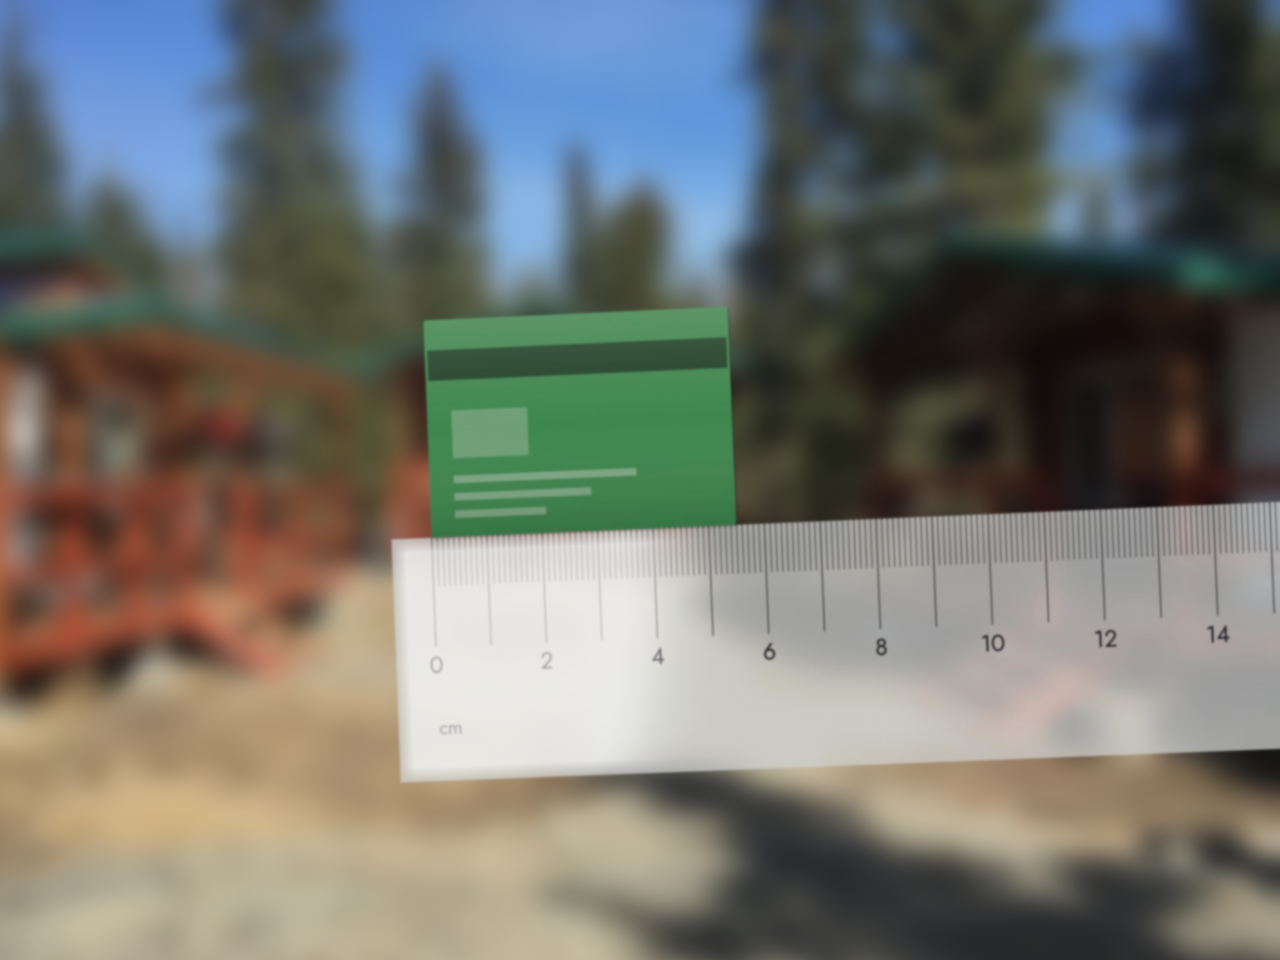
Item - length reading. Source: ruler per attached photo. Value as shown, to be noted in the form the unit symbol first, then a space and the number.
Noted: cm 5.5
